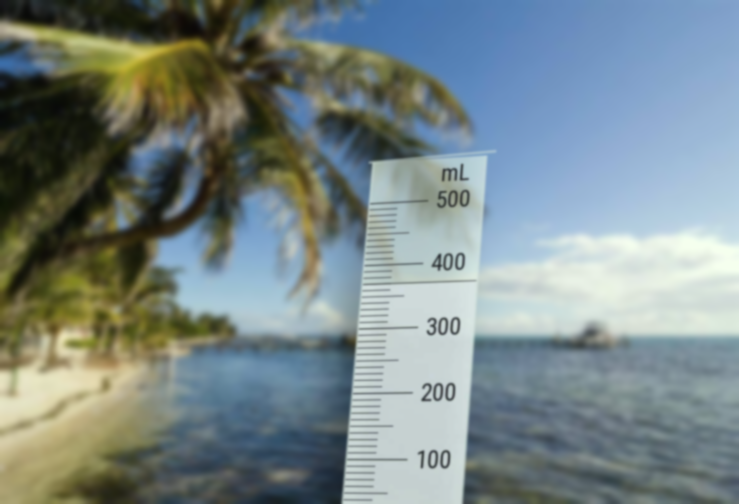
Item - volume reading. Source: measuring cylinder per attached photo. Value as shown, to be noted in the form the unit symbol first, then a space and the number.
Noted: mL 370
